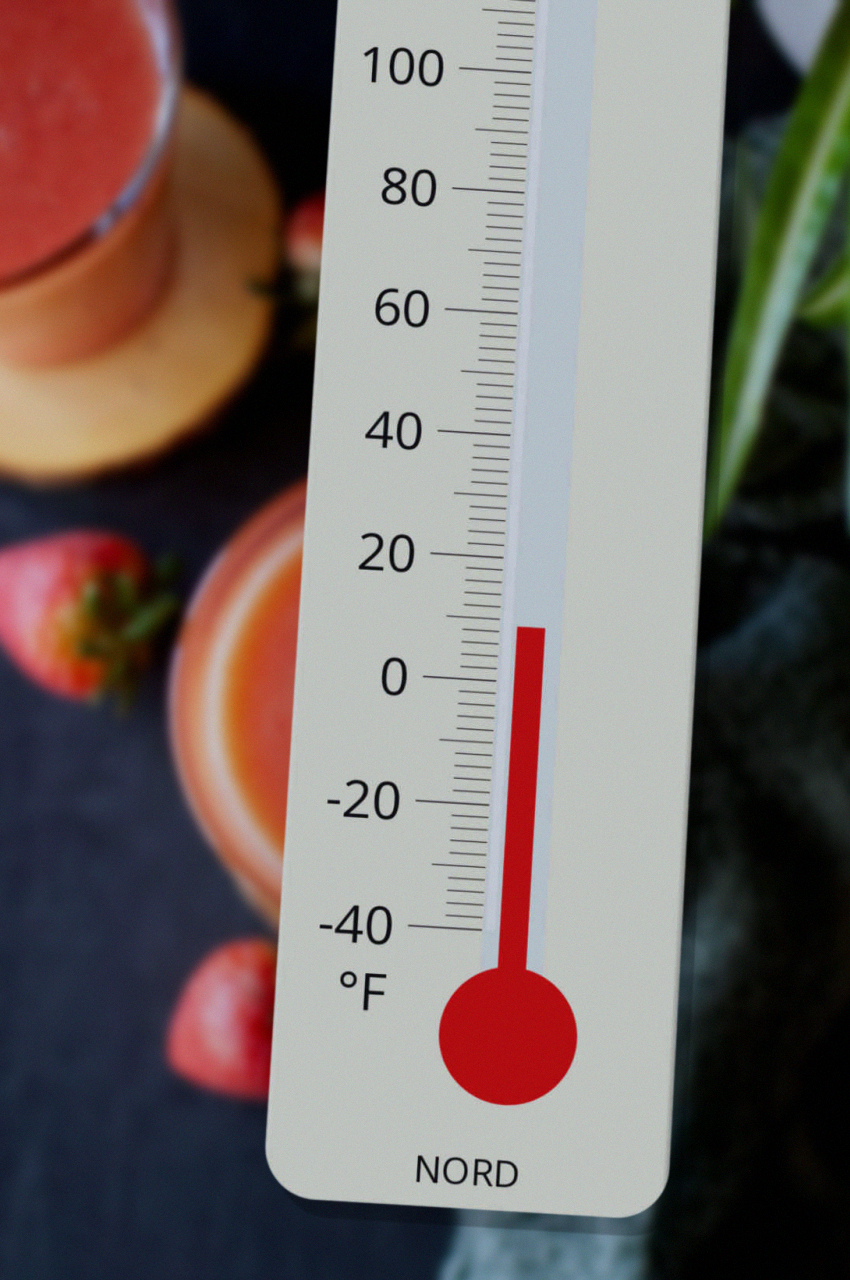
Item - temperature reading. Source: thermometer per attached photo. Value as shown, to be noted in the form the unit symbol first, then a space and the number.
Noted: °F 9
